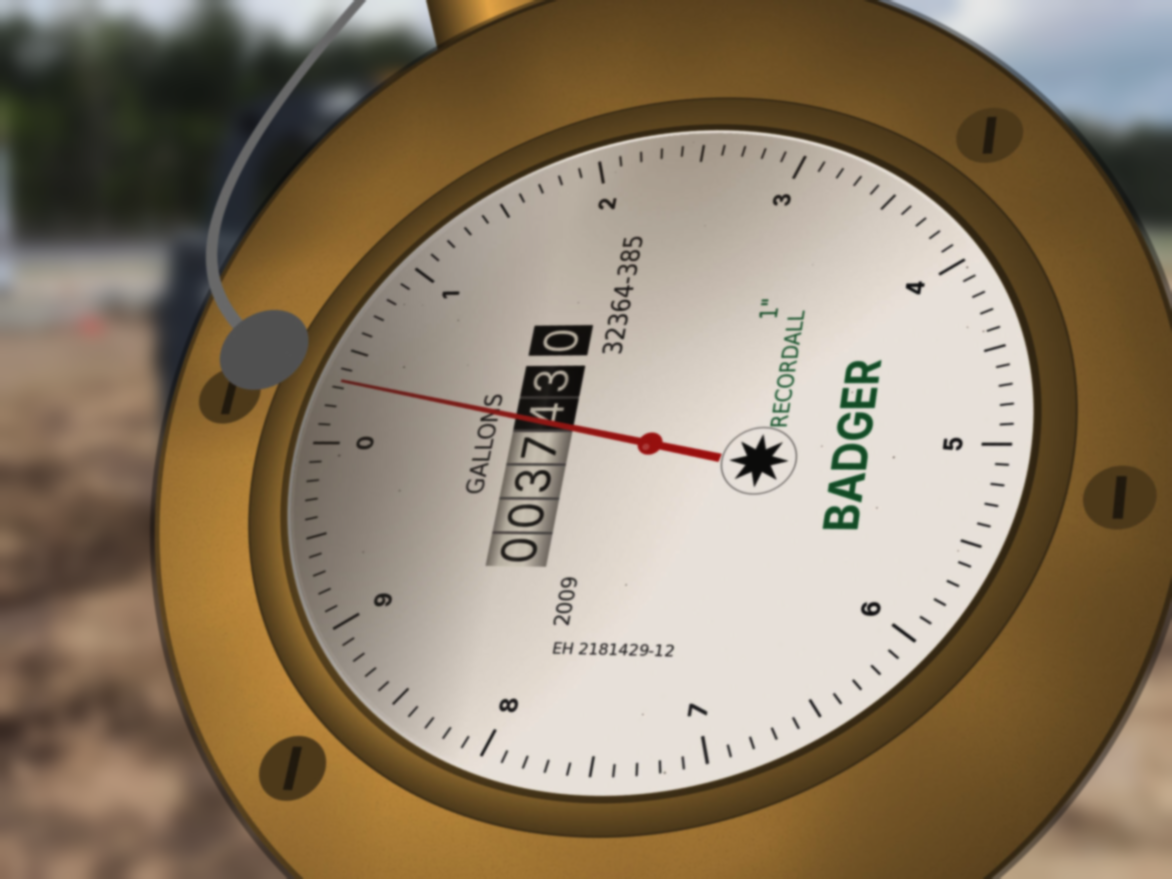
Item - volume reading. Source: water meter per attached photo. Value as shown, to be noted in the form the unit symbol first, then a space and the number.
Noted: gal 37430.3
